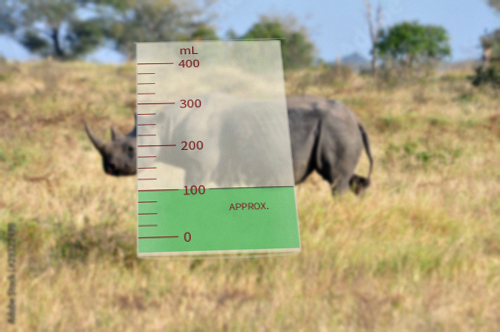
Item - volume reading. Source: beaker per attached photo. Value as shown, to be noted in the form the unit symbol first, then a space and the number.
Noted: mL 100
